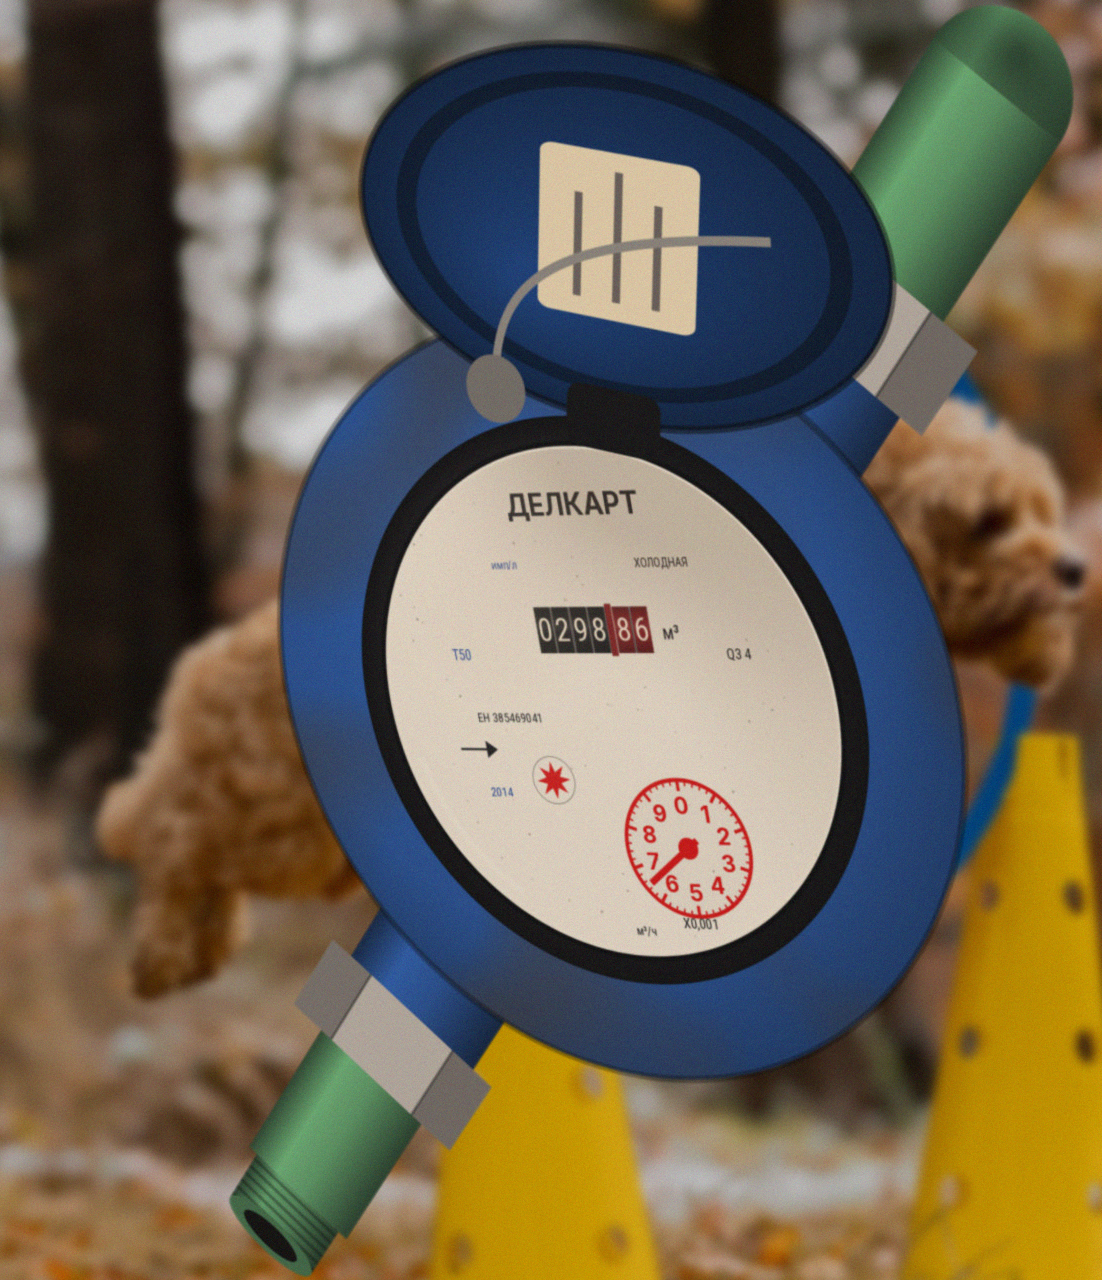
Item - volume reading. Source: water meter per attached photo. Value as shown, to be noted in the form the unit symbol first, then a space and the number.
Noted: m³ 298.866
